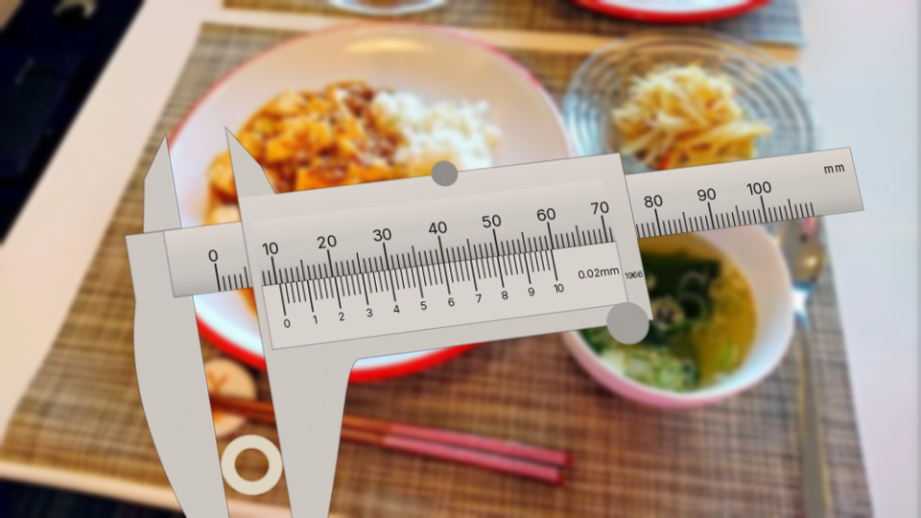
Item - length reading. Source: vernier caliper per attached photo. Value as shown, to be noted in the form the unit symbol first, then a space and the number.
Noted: mm 10.6
